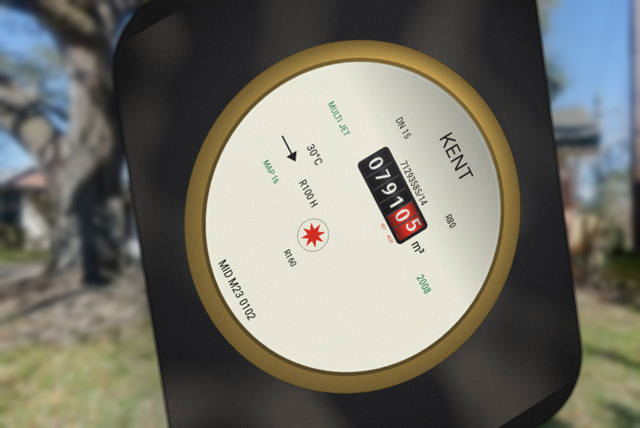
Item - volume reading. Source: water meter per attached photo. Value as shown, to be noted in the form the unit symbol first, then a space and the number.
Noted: m³ 791.05
